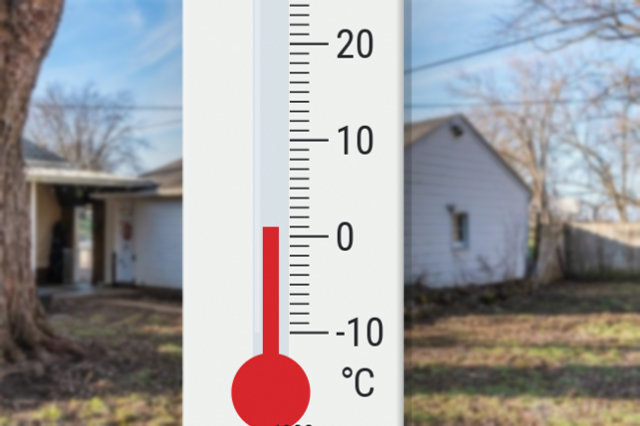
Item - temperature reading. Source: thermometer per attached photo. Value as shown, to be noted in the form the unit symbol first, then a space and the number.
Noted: °C 1
